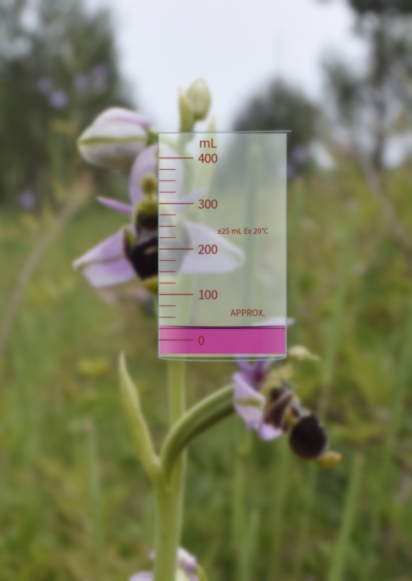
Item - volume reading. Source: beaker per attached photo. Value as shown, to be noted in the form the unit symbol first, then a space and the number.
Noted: mL 25
